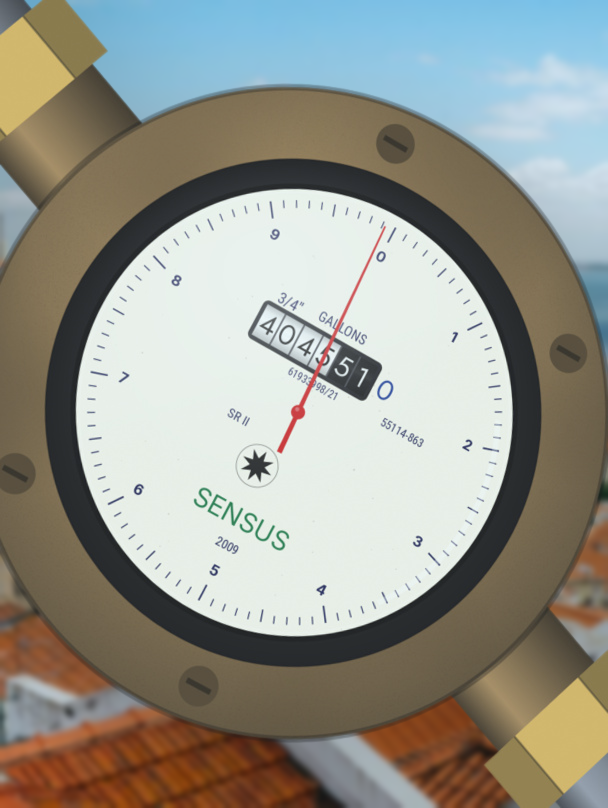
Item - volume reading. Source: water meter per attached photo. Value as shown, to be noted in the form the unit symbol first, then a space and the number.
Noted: gal 4045509.9
